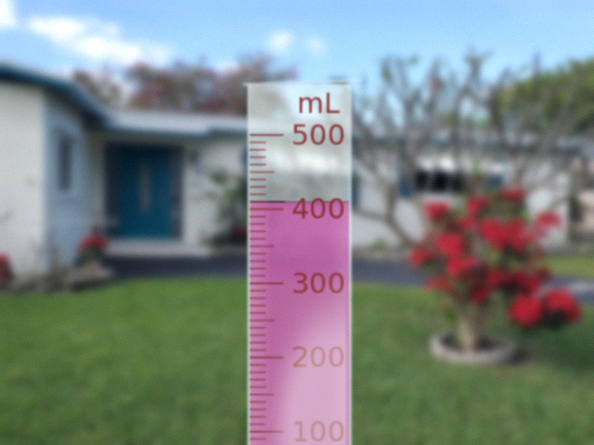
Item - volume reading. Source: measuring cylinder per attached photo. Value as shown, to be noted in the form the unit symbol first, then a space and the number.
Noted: mL 410
